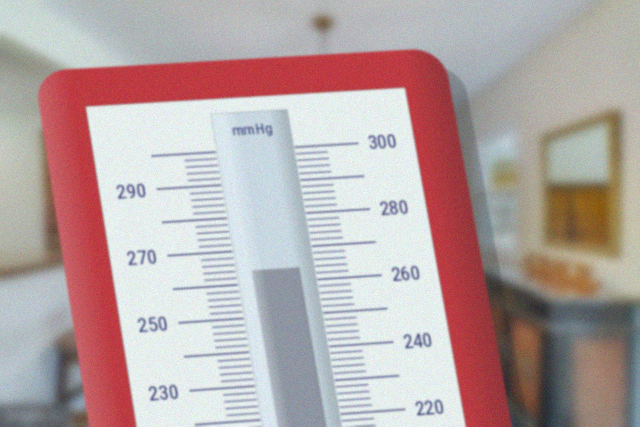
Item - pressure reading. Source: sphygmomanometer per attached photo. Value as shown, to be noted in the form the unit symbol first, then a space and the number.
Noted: mmHg 264
